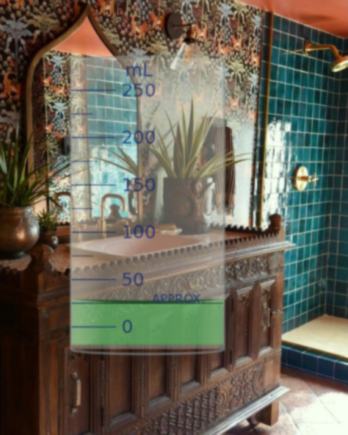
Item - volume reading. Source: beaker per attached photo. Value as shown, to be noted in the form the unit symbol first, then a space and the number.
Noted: mL 25
